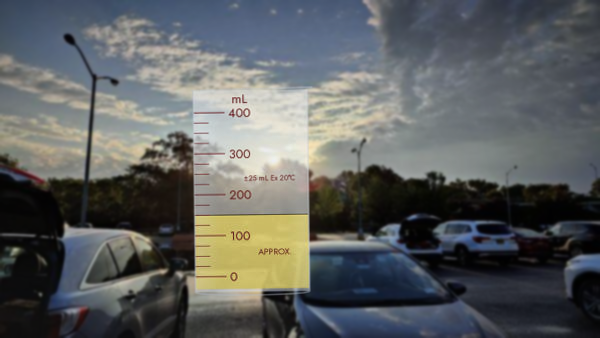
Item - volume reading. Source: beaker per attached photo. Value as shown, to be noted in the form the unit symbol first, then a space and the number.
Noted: mL 150
